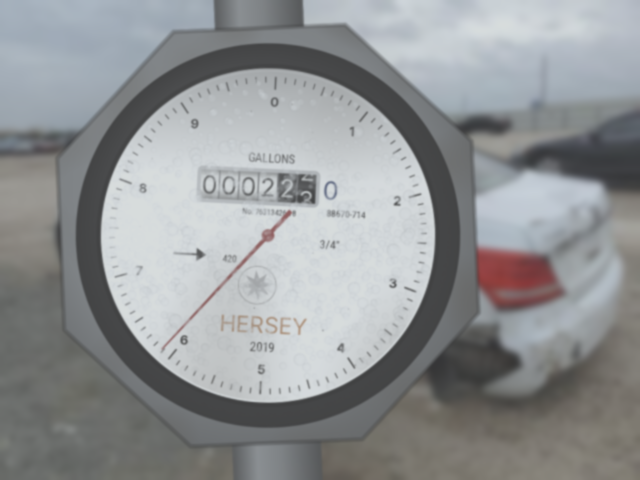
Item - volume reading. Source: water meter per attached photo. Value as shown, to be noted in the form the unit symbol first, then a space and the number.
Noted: gal 2226.1
